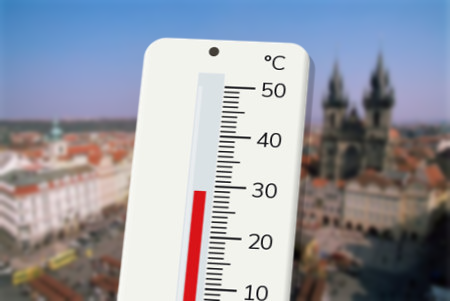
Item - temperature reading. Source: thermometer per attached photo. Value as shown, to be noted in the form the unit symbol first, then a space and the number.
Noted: °C 29
